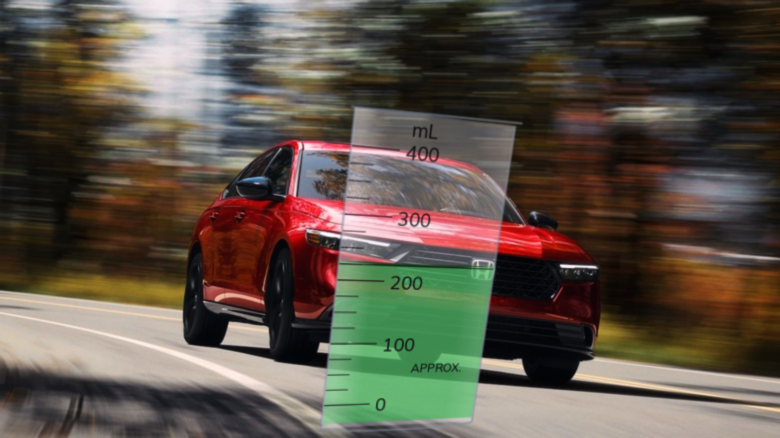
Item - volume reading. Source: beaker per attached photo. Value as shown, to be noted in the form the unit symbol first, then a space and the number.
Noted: mL 225
